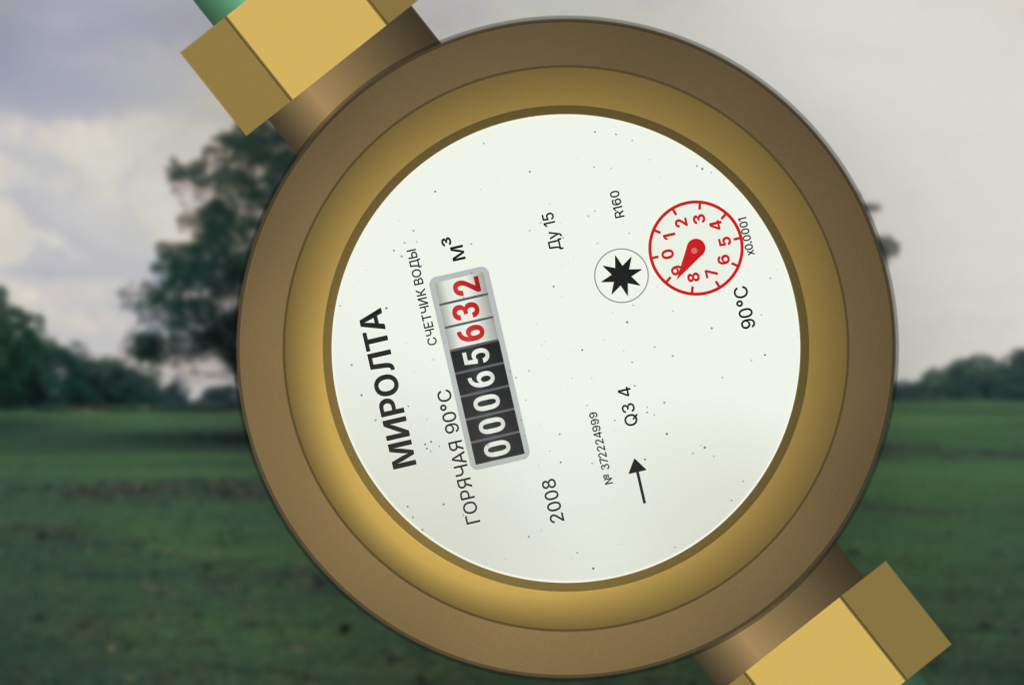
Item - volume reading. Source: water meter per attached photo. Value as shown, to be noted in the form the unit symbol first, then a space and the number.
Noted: m³ 65.6318
